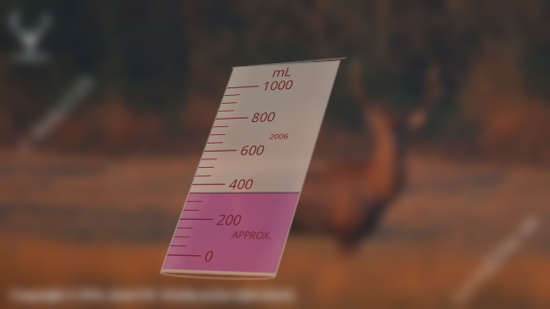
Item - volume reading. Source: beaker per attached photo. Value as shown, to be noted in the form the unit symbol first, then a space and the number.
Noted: mL 350
